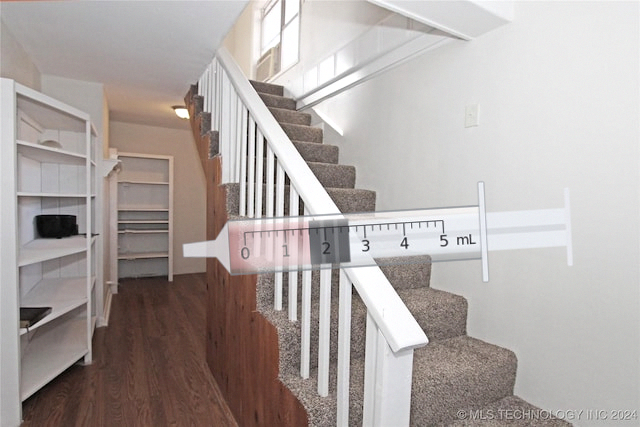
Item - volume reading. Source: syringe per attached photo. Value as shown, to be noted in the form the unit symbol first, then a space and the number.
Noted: mL 1.6
